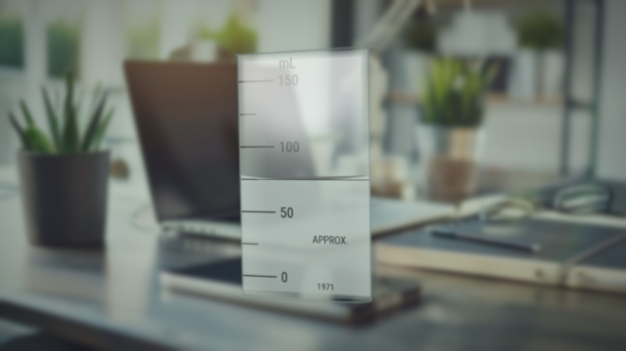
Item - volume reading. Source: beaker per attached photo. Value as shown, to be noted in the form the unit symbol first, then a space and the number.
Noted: mL 75
